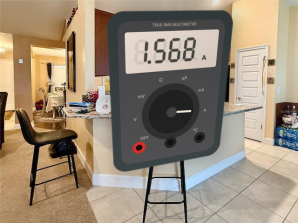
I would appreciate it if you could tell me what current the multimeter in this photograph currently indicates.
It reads 1.568 A
